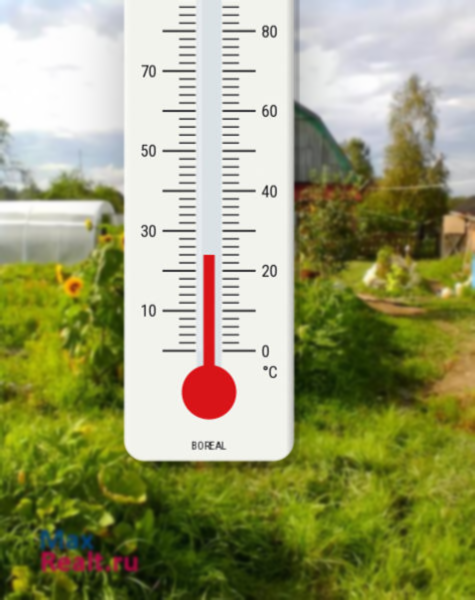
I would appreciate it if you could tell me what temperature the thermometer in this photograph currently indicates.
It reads 24 °C
